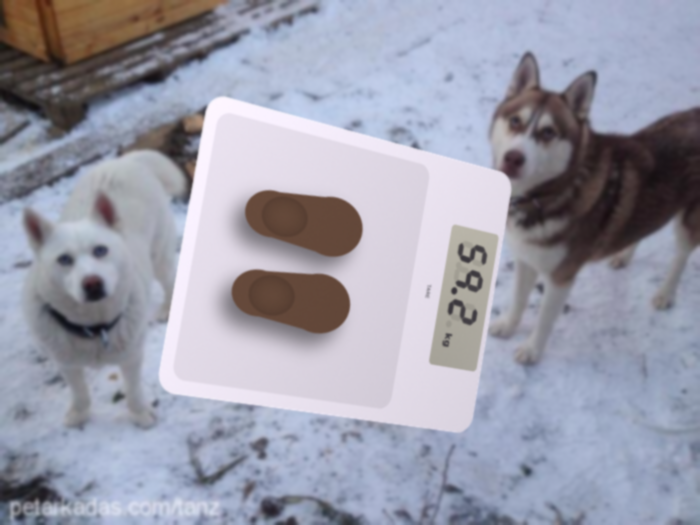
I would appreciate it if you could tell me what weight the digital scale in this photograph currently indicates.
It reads 59.2 kg
